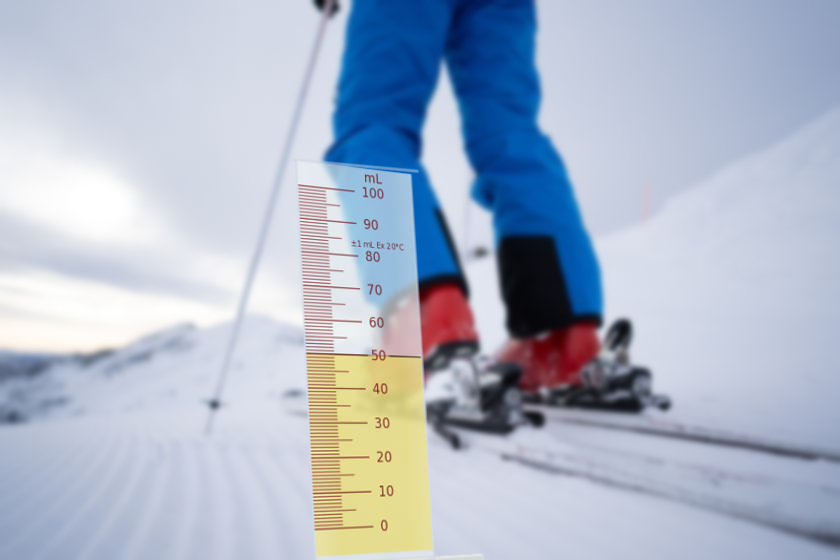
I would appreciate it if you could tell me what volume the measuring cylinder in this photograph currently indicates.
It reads 50 mL
